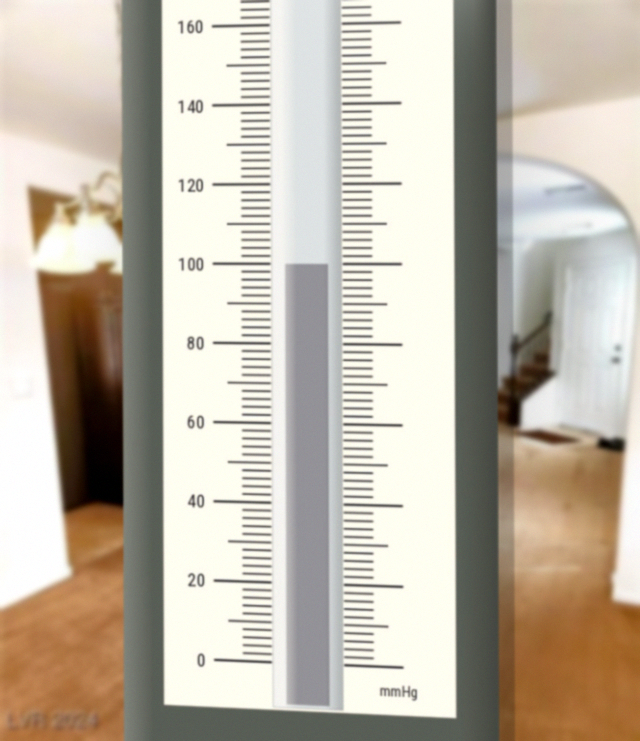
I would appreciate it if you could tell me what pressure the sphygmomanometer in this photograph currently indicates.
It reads 100 mmHg
